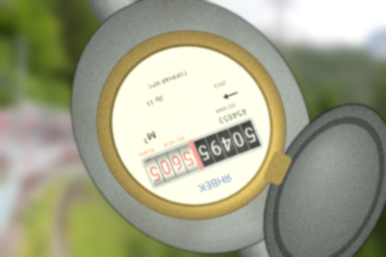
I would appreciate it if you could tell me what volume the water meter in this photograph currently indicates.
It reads 50495.5605 m³
